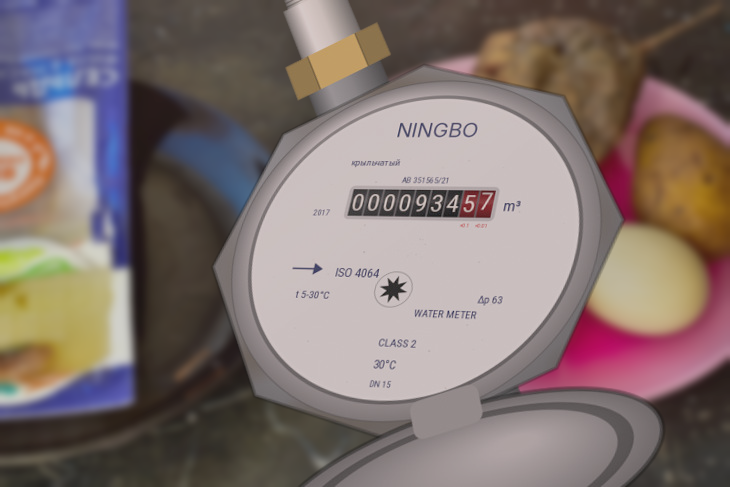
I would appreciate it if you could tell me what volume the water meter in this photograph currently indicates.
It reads 934.57 m³
